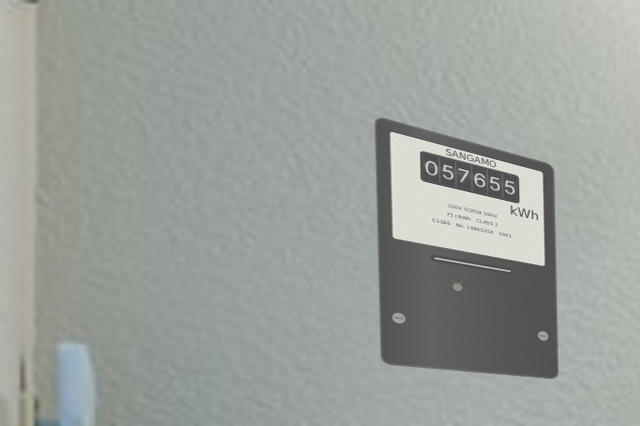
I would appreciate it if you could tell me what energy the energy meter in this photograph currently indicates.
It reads 57655 kWh
